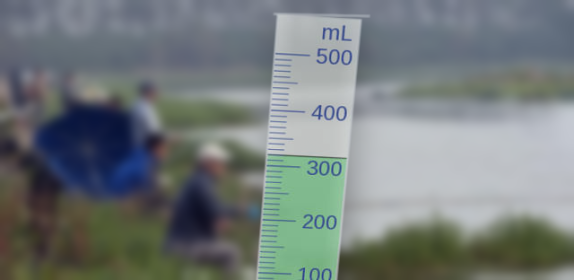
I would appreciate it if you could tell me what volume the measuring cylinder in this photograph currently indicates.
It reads 320 mL
